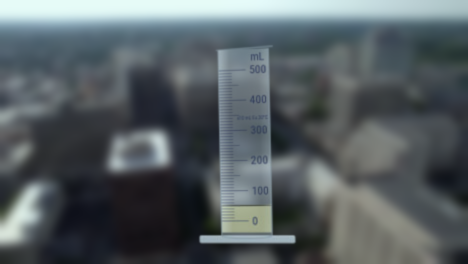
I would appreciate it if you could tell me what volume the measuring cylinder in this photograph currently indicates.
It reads 50 mL
